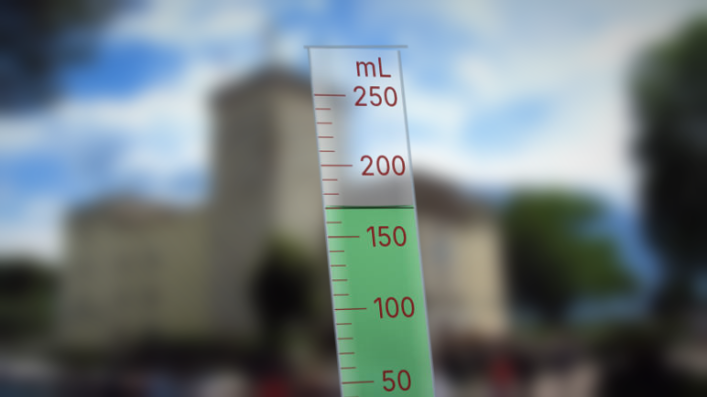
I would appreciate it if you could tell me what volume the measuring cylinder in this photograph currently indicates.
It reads 170 mL
